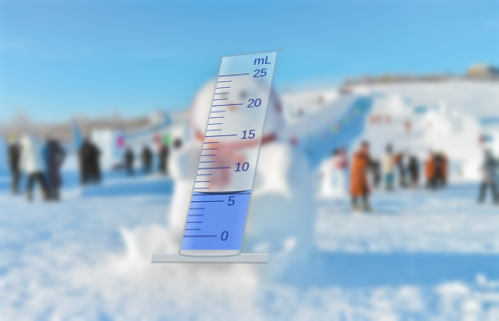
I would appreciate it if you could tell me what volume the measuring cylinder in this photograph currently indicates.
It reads 6 mL
